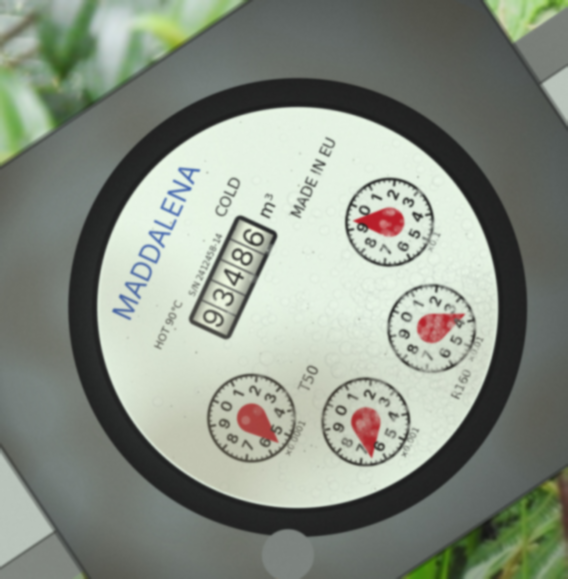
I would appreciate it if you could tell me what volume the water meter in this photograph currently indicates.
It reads 93485.9365 m³
